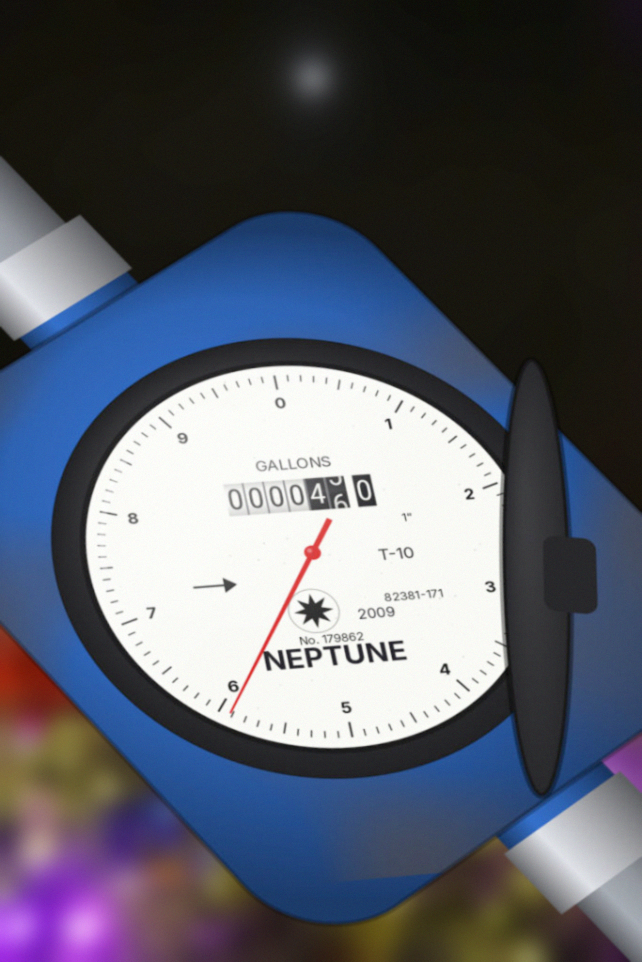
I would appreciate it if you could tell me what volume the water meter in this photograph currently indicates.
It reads 455.9 gal
